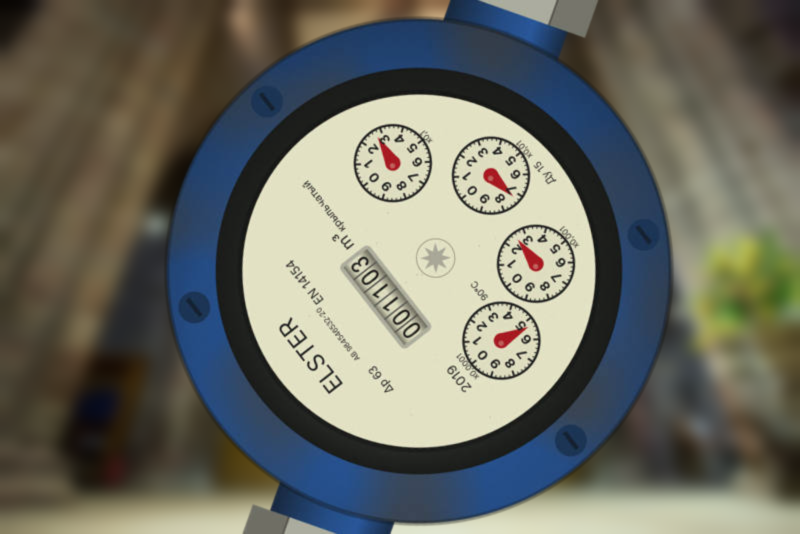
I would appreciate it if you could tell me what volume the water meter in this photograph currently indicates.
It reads 1103.2725 m³
